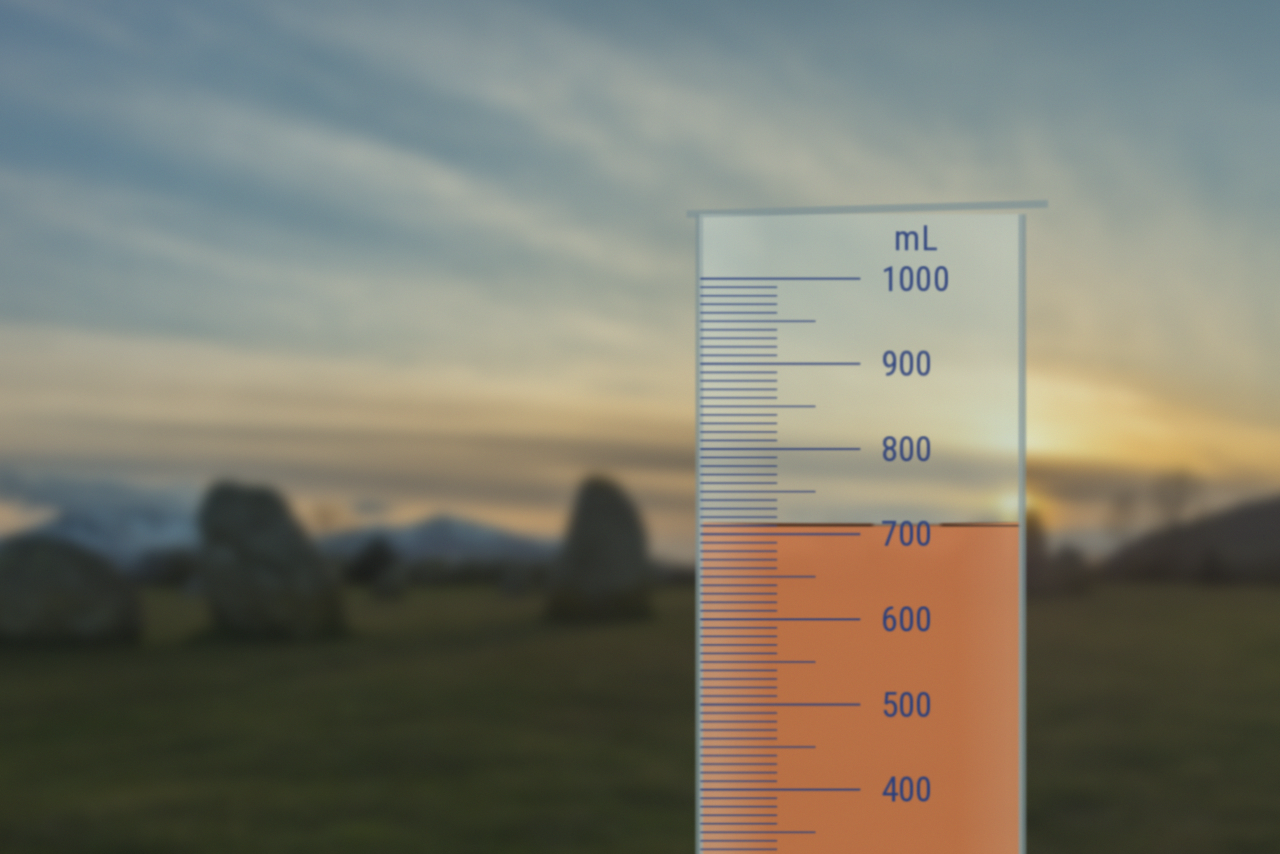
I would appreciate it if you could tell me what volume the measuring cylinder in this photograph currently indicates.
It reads 710 mL
